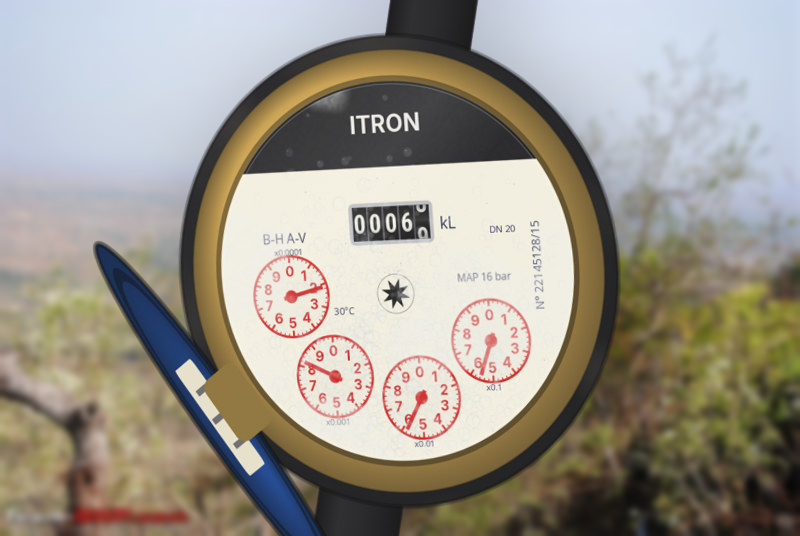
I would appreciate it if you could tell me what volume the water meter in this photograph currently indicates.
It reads 68.5582 kL
